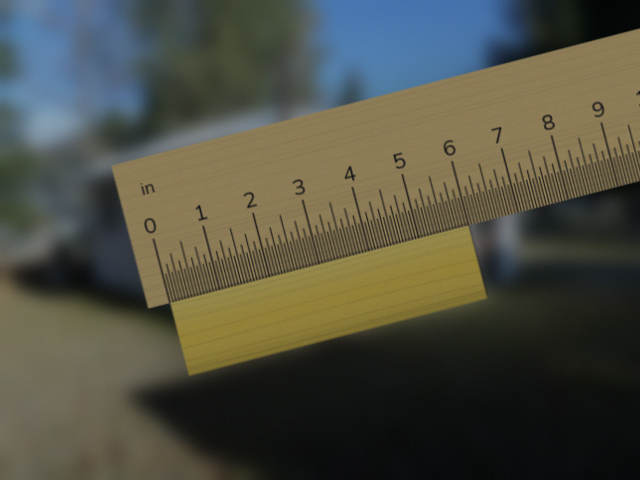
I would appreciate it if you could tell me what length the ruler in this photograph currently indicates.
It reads 6 in
